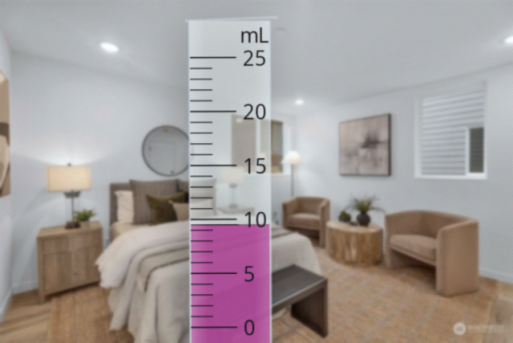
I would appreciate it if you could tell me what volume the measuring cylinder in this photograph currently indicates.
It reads 9.5 mL
